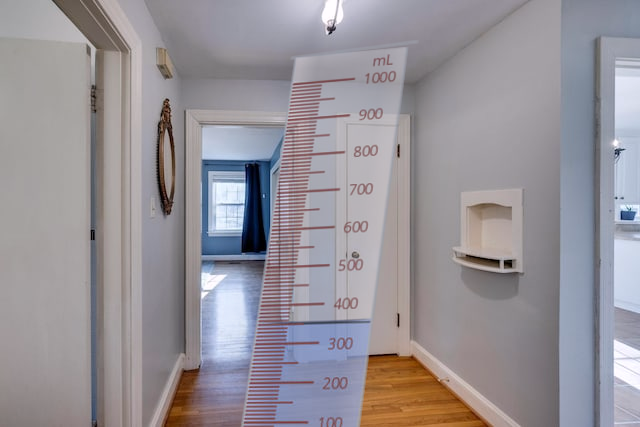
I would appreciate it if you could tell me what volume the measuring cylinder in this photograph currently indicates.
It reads 350 mL
